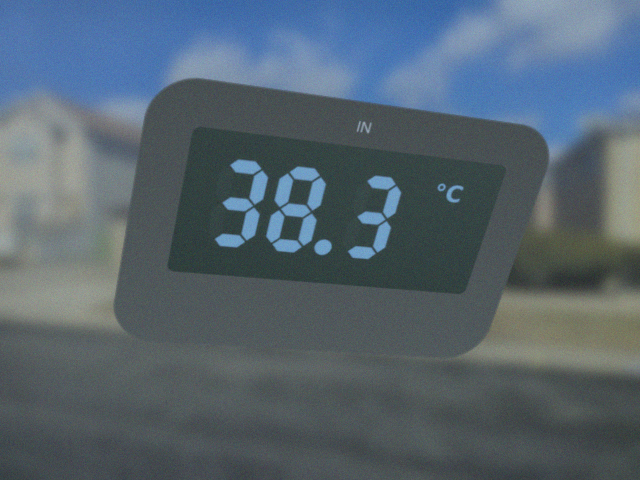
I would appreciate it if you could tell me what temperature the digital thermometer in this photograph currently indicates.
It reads 38.3 °C
